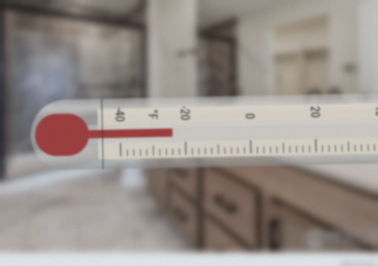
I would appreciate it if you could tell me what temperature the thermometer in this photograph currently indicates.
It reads -24 °F
